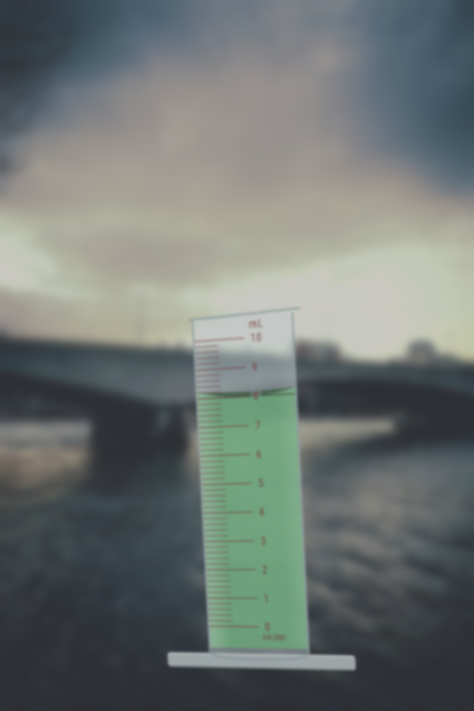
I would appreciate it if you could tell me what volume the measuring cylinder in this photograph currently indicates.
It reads 8 mL
